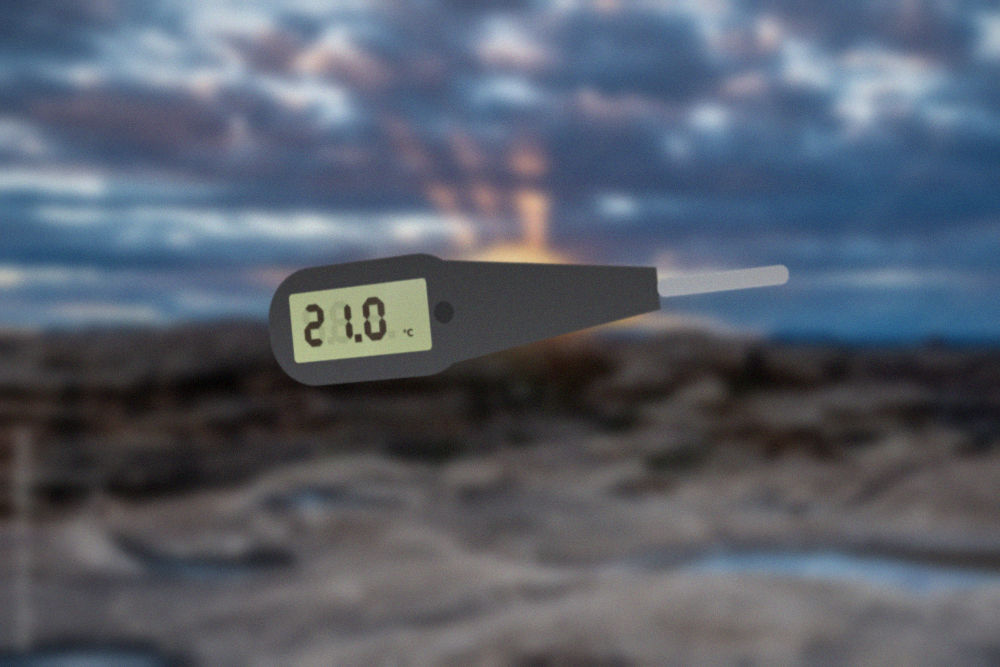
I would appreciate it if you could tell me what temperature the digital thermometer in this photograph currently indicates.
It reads 21.0 °C
